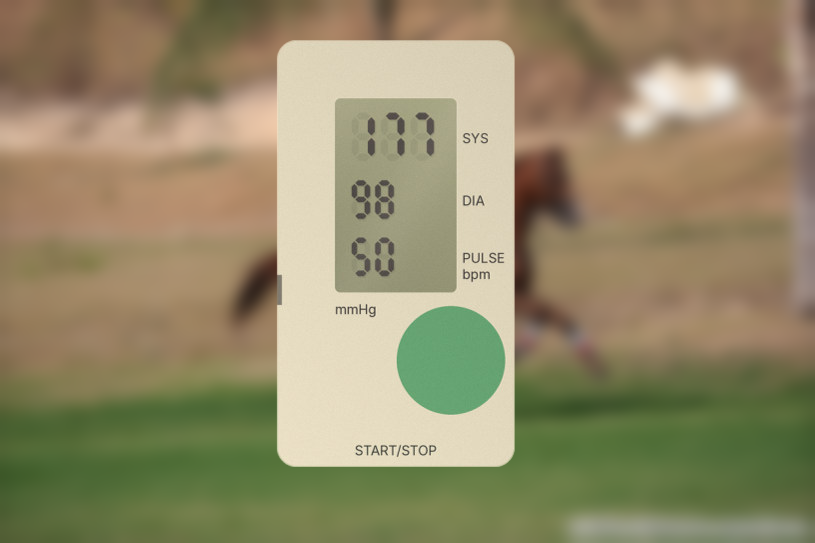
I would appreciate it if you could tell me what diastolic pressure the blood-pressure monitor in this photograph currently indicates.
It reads 98 mmHg
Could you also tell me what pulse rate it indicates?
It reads 50 bpm
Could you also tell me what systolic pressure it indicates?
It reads 177 mmHg
